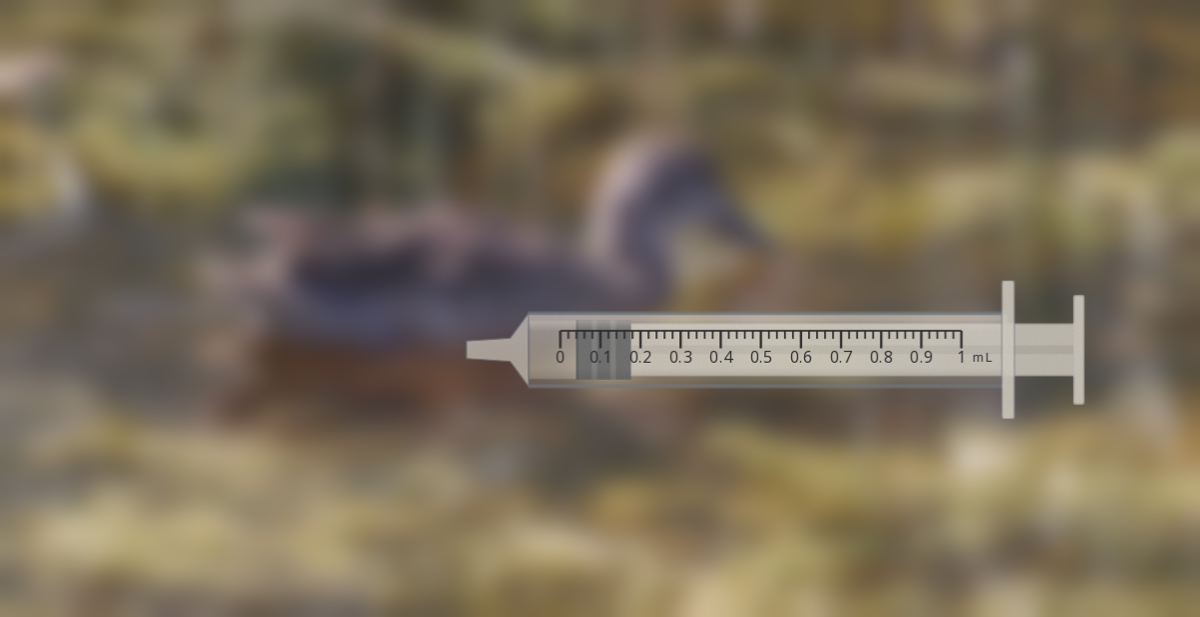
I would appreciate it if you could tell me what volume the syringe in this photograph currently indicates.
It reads 0.04 mL
